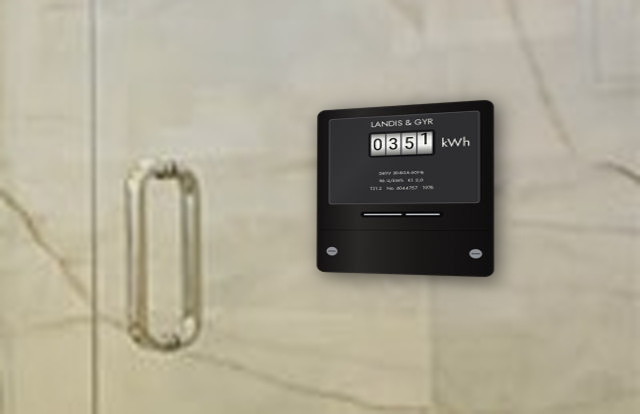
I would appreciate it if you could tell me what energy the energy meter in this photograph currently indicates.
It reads 351 kWh
